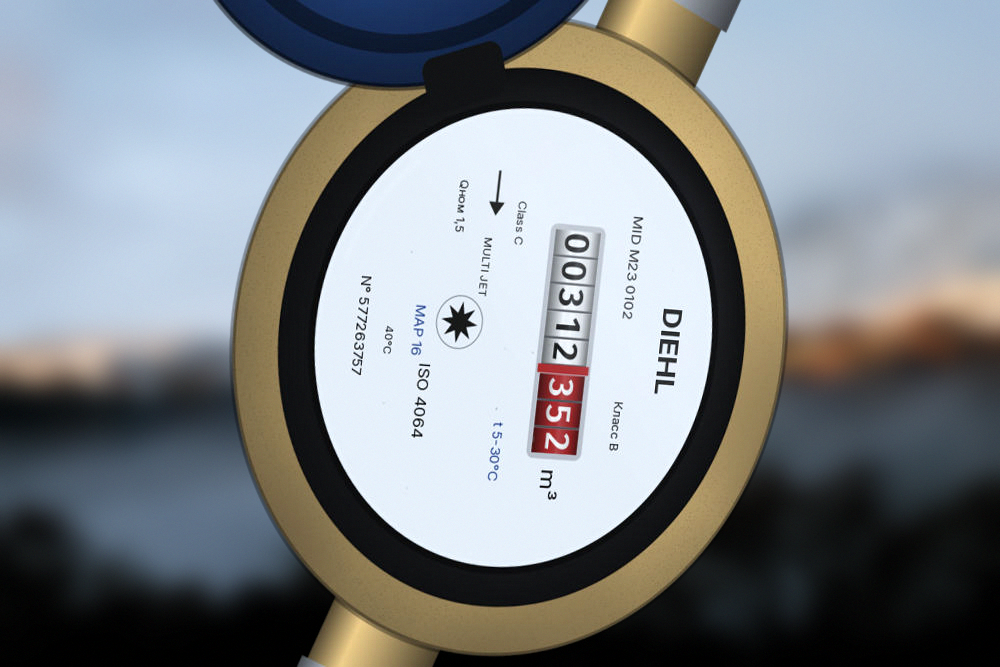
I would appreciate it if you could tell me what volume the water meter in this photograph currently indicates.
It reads 312.352 m³
